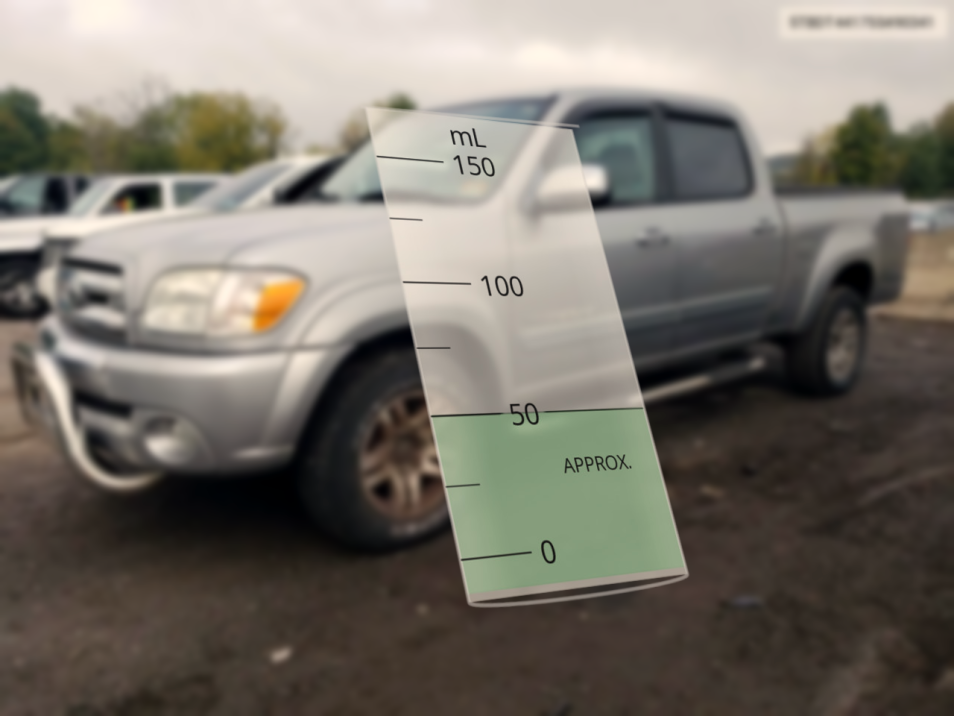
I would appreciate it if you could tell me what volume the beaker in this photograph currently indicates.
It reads 50 mL
